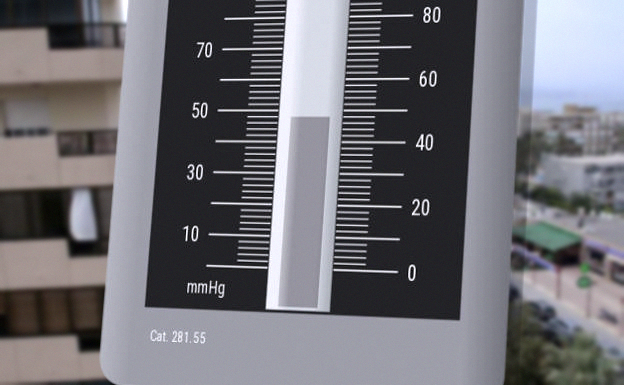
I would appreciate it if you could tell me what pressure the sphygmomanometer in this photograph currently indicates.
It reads 48 mmHg
